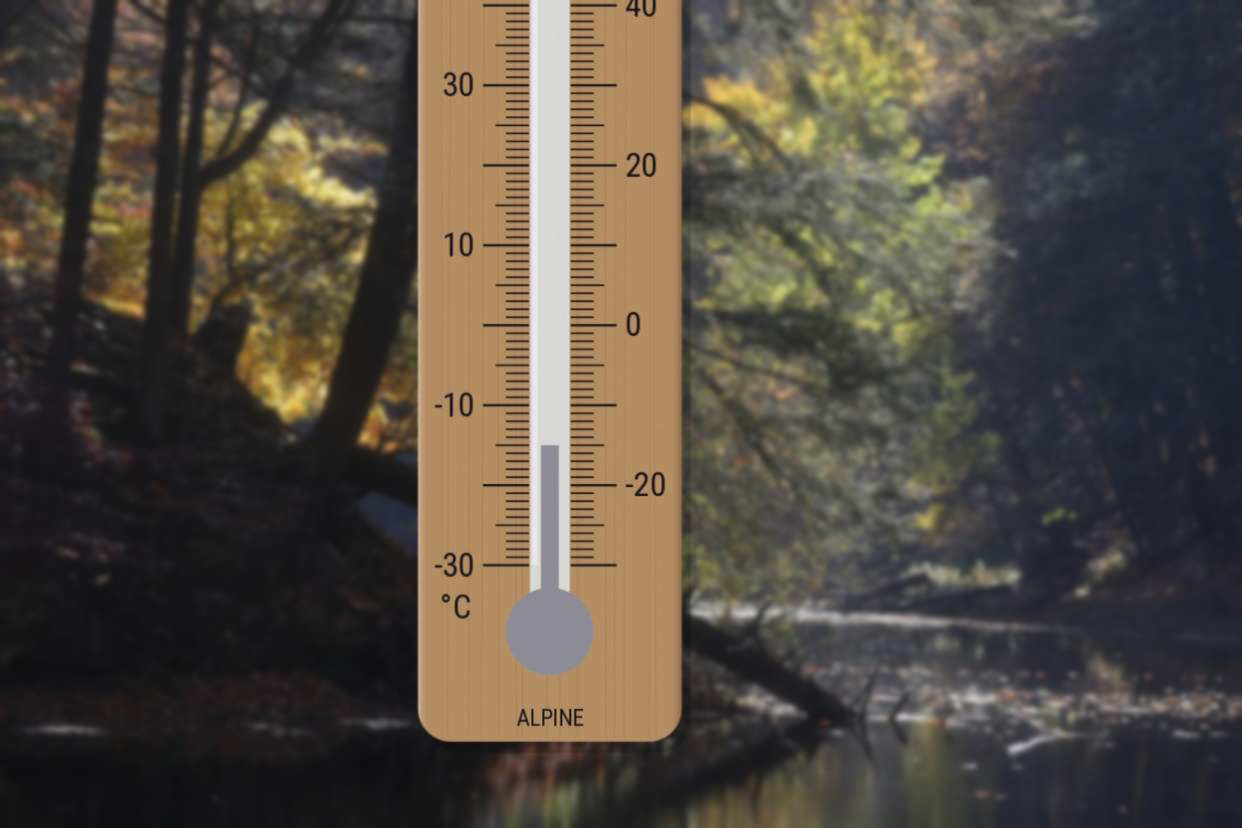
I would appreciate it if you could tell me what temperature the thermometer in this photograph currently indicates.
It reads -15 °C
